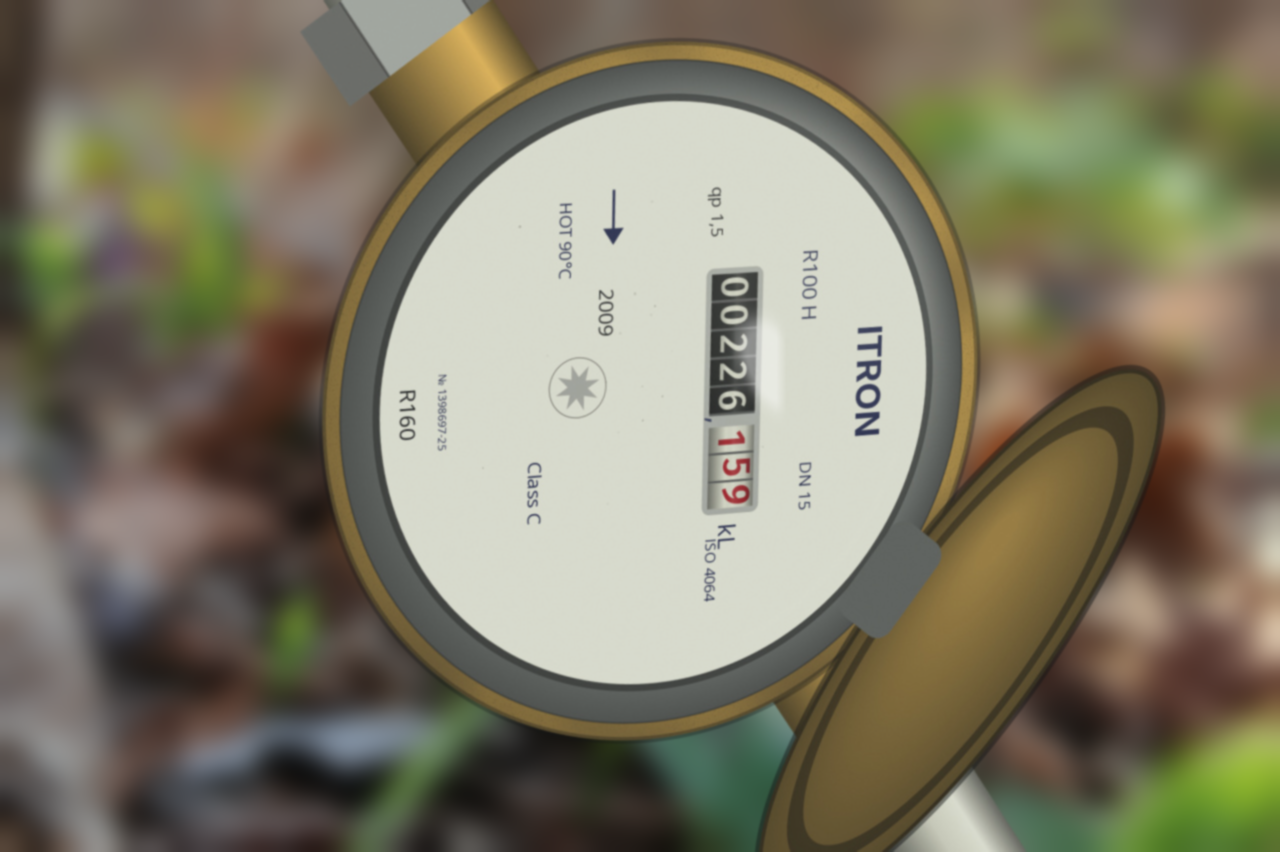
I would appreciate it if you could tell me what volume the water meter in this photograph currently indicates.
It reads 226.159 kL
